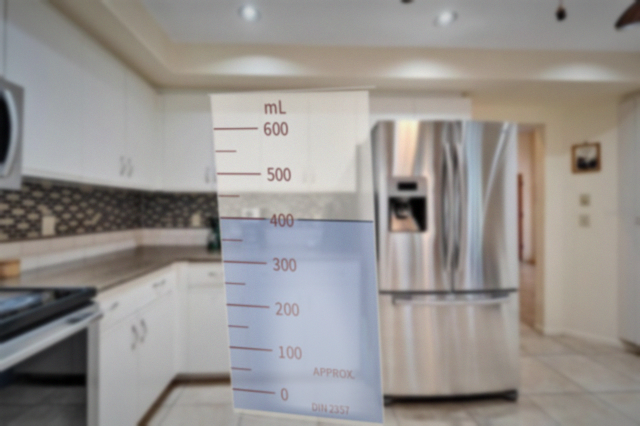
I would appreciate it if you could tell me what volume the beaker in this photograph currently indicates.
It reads 400 mL
